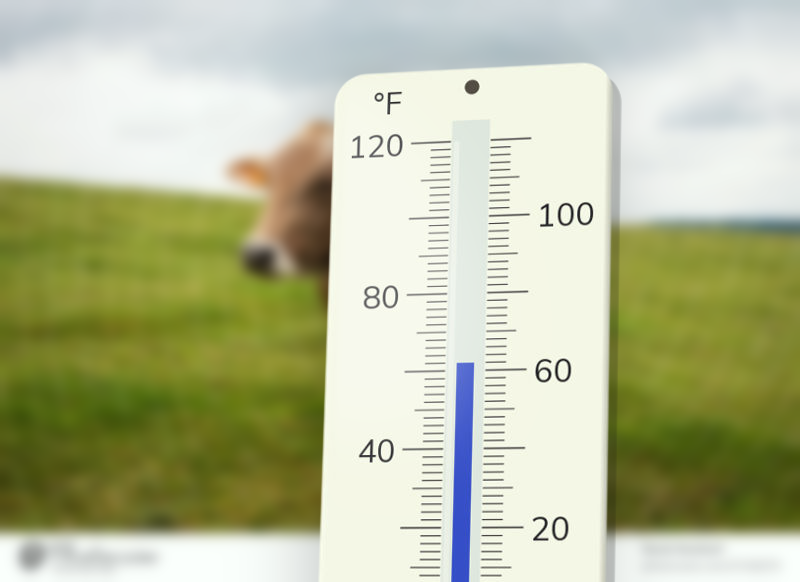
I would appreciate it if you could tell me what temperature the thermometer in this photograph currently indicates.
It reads 62 °F
